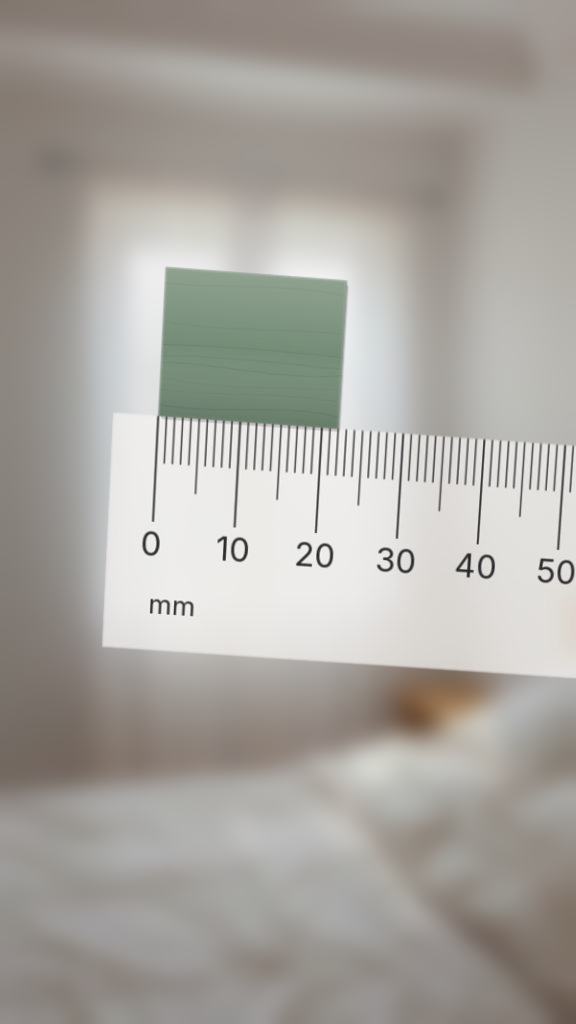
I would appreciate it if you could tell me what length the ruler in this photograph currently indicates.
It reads 22 mm
